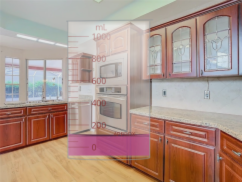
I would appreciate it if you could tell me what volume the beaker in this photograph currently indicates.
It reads 100 mL
